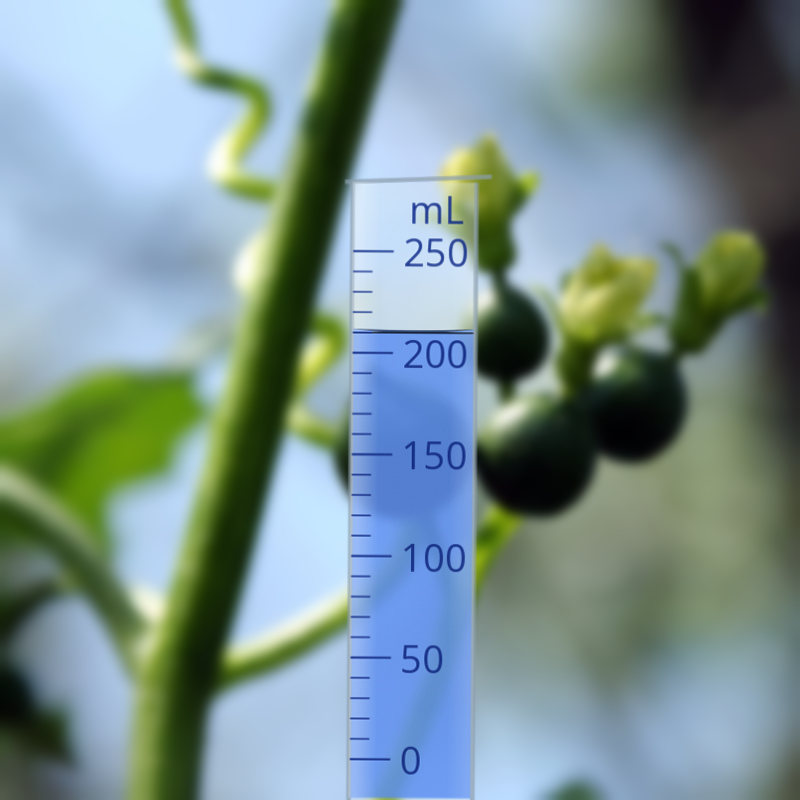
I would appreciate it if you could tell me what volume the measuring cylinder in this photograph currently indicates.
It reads 210 mL
